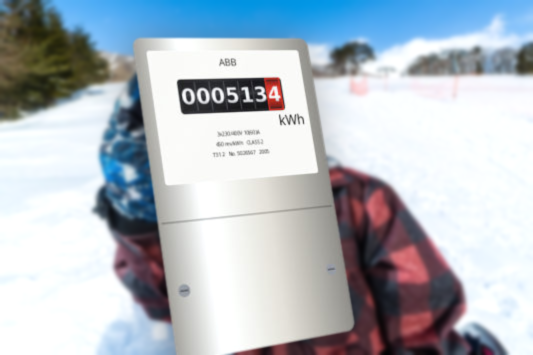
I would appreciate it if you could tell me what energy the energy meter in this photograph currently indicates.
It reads 513.4 kWh
